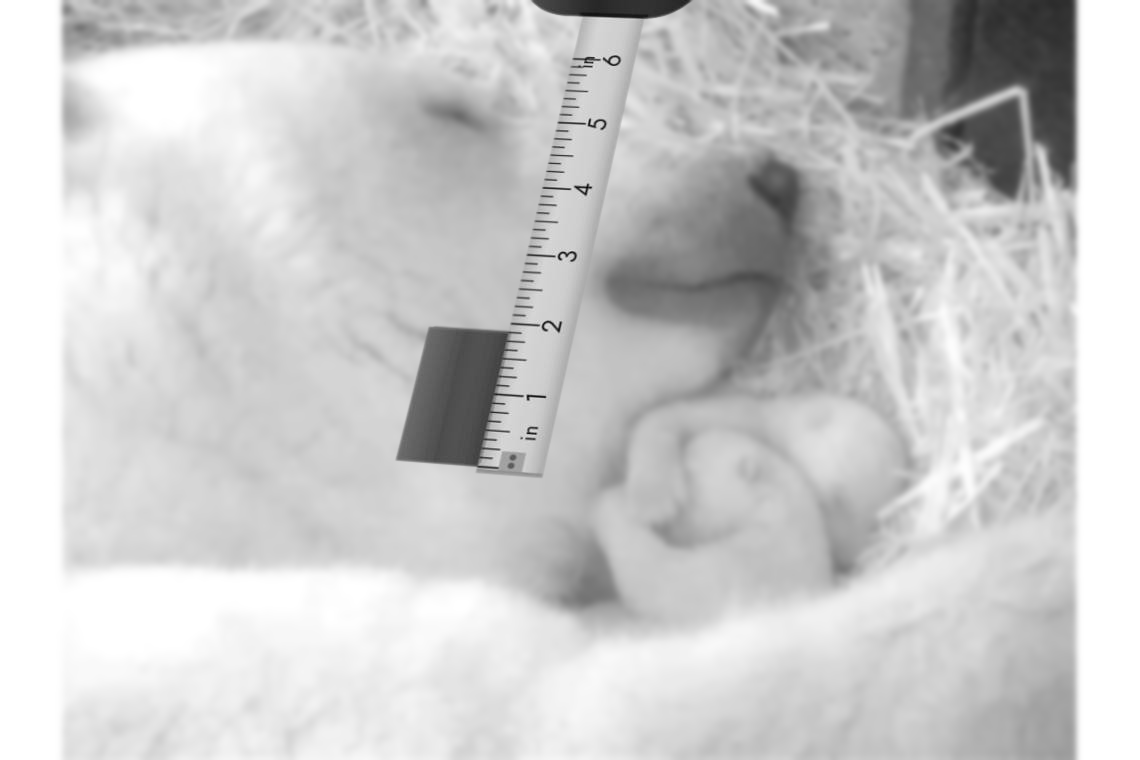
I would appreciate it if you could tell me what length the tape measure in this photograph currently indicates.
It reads 1.875 in
